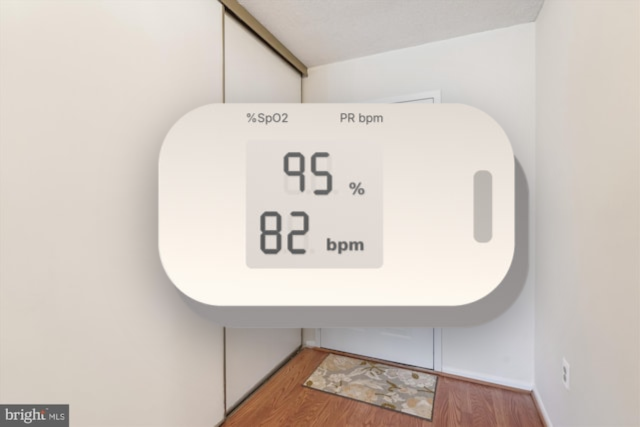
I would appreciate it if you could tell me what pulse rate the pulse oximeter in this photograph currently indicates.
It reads 82 bpm
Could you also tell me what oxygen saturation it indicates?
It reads 95 %
